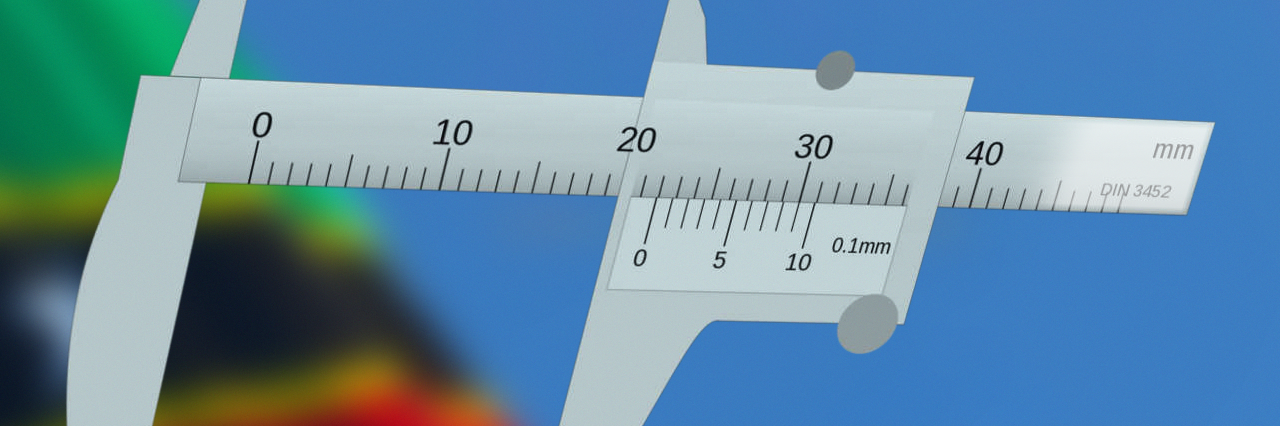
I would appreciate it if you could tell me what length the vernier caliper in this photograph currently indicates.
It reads 21.9 mm
